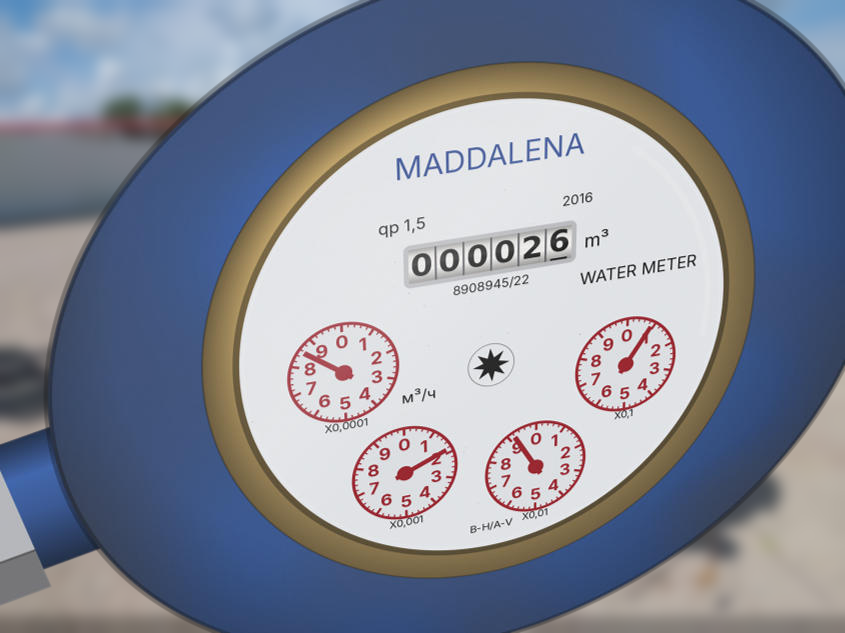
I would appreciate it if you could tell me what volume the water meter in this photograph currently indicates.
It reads 26.0918 m³
